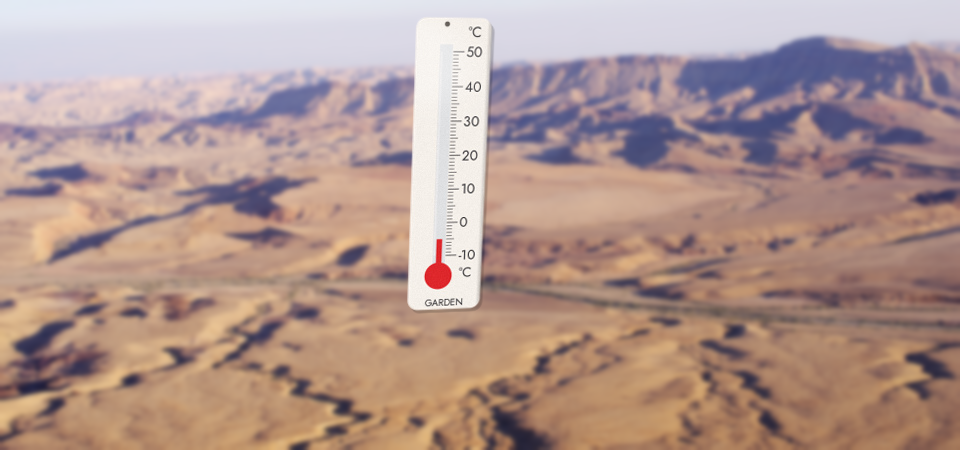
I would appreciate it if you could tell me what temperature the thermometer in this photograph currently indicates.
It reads -5 °C
